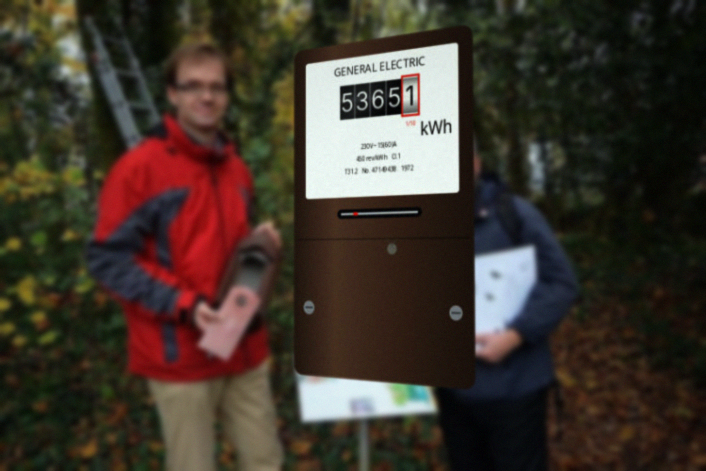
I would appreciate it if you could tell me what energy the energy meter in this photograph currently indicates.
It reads 5365.1 kWh
